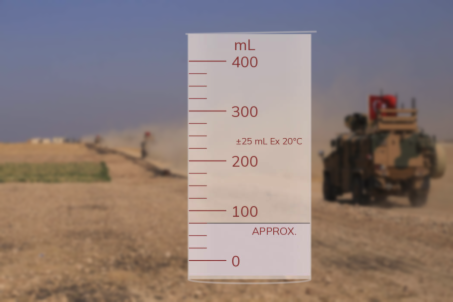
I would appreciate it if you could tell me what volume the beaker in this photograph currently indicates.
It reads 75 mL
